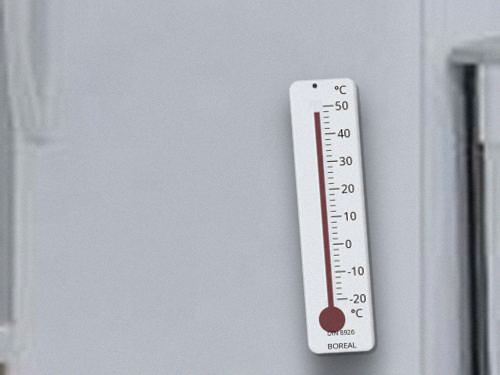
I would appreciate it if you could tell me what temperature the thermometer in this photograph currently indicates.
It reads 48 °C
